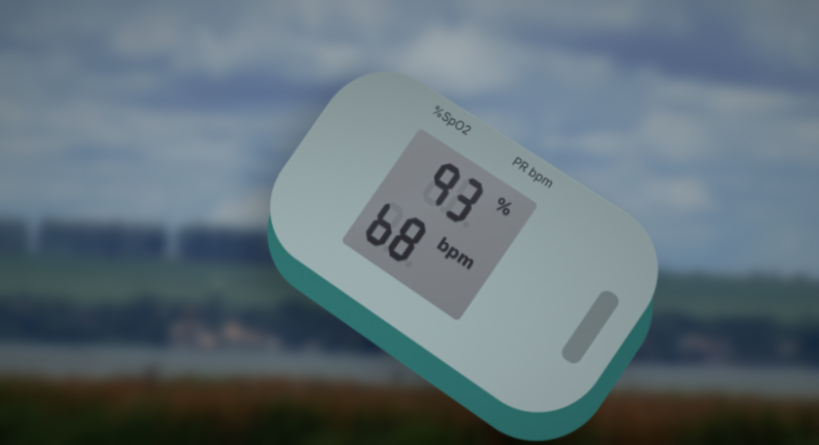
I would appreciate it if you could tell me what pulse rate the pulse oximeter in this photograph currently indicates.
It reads 68 bpm
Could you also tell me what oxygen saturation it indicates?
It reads 93 %
